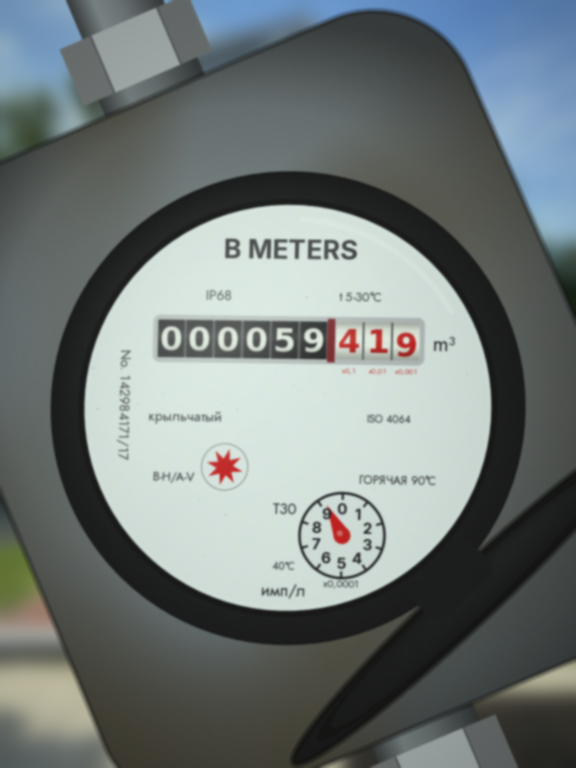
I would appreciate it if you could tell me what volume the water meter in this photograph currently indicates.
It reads 59.4189 m³
